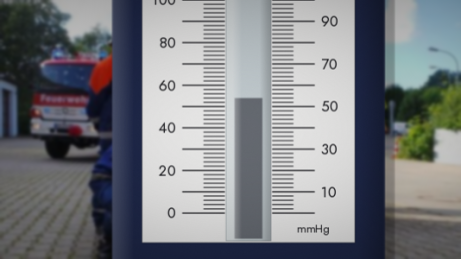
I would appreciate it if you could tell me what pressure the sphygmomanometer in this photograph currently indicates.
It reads 54 mmHg
